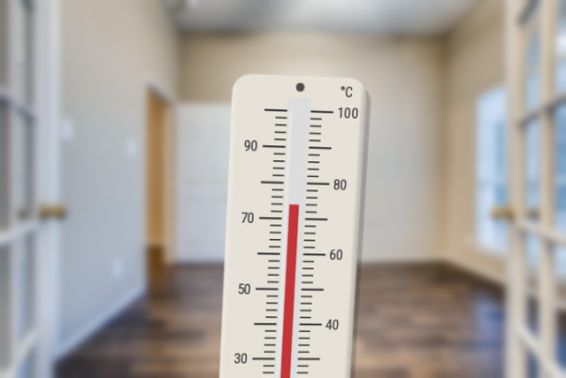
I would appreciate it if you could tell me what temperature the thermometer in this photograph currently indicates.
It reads 74 °C
